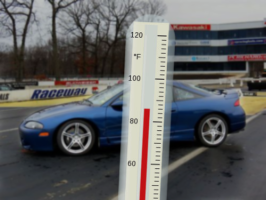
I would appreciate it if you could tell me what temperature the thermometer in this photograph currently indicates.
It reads 86 °F
